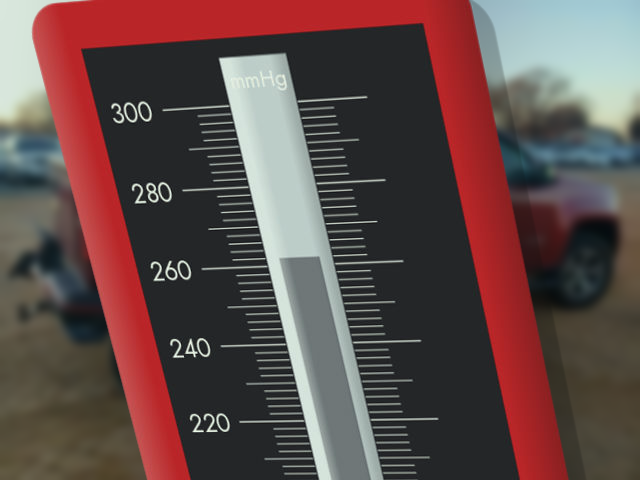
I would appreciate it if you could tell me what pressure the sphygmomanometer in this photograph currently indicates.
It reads 262 mmHg
